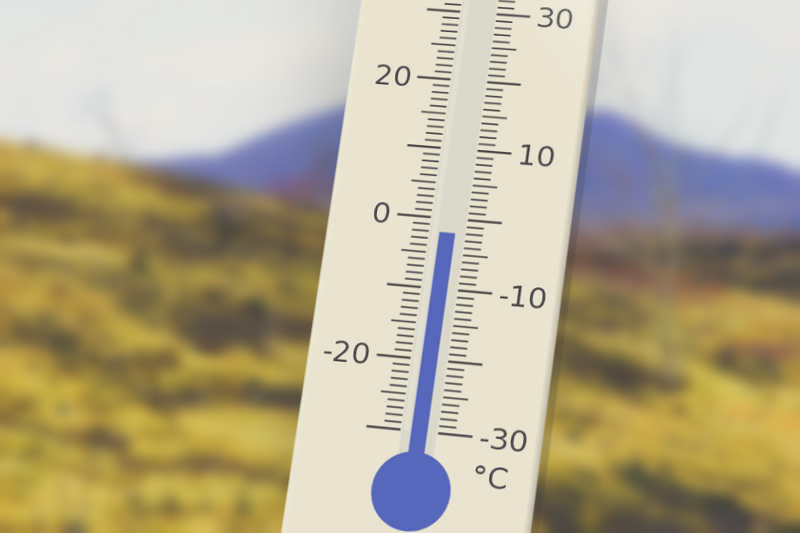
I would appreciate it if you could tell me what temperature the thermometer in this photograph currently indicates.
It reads -2 °C
